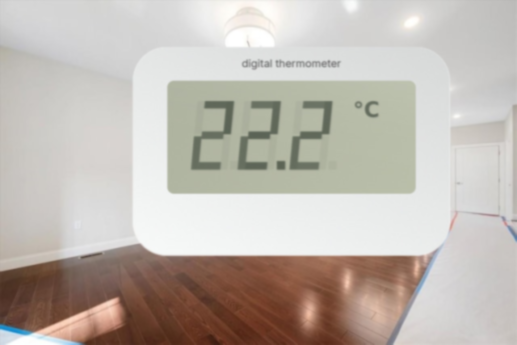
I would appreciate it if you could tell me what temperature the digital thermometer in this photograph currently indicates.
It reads 22.2 °C
